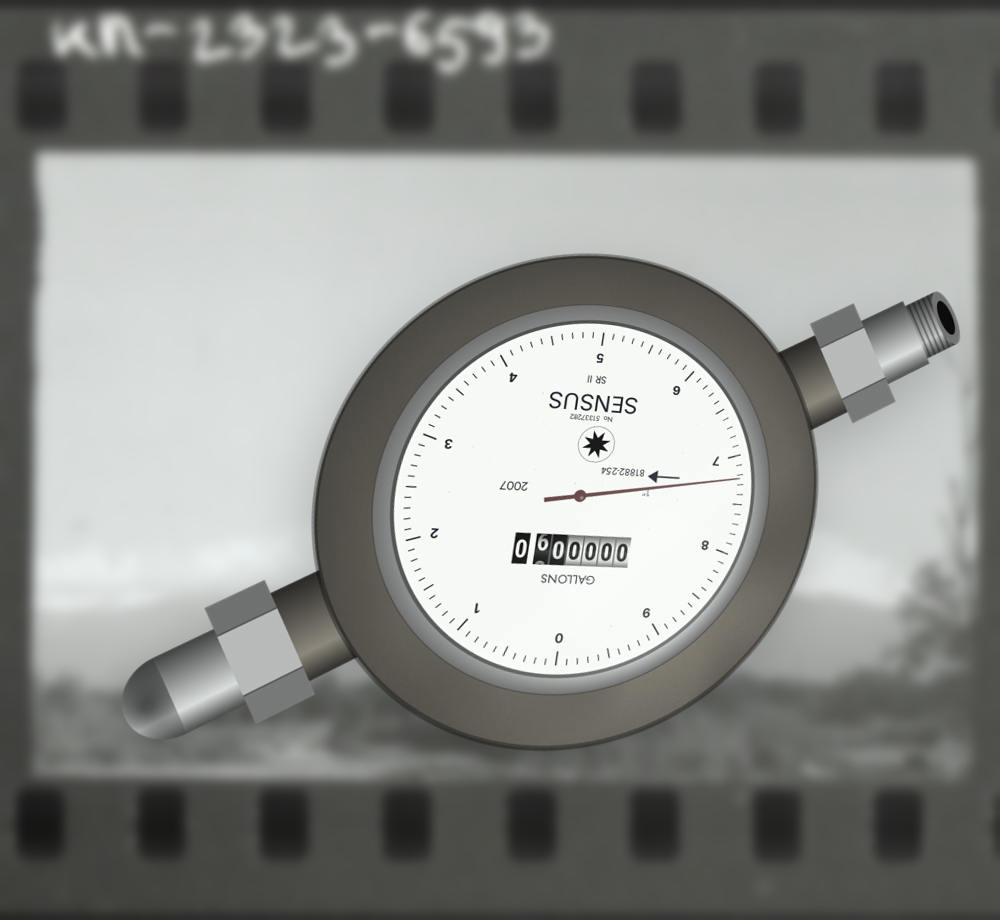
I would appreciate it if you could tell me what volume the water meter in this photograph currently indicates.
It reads 87.2 gal
